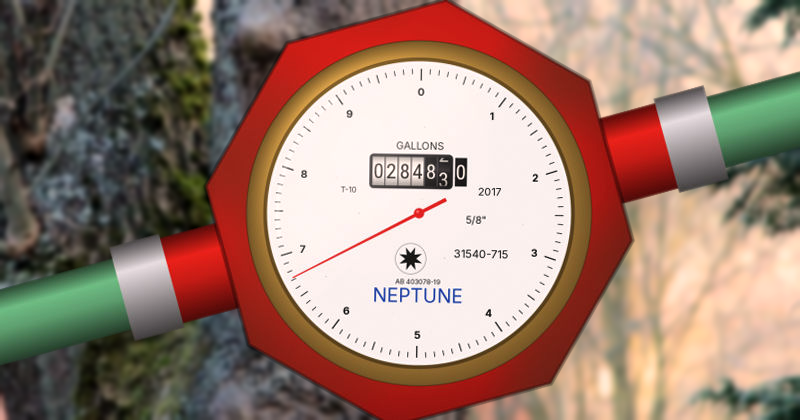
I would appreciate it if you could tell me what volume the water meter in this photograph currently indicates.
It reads 284826.7 gal
